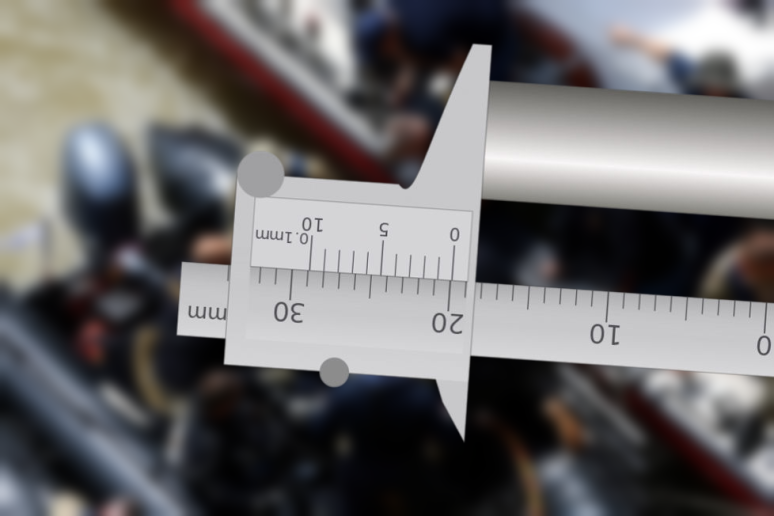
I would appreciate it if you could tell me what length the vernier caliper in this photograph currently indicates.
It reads 19.9 mm
